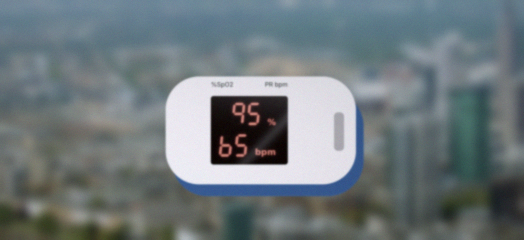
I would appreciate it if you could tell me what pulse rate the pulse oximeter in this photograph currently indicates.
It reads 65 bpm
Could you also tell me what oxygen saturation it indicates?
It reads 95 %
